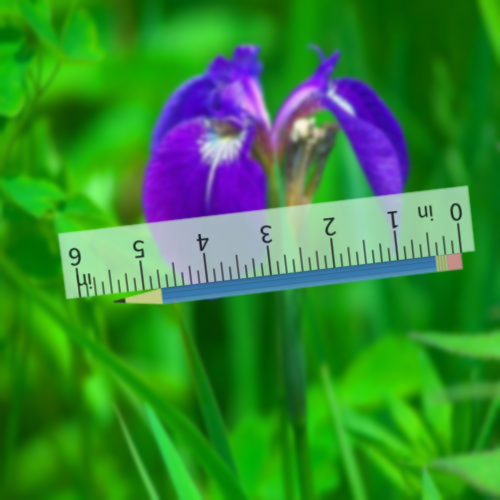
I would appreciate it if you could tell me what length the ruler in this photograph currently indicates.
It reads 5.5 in
